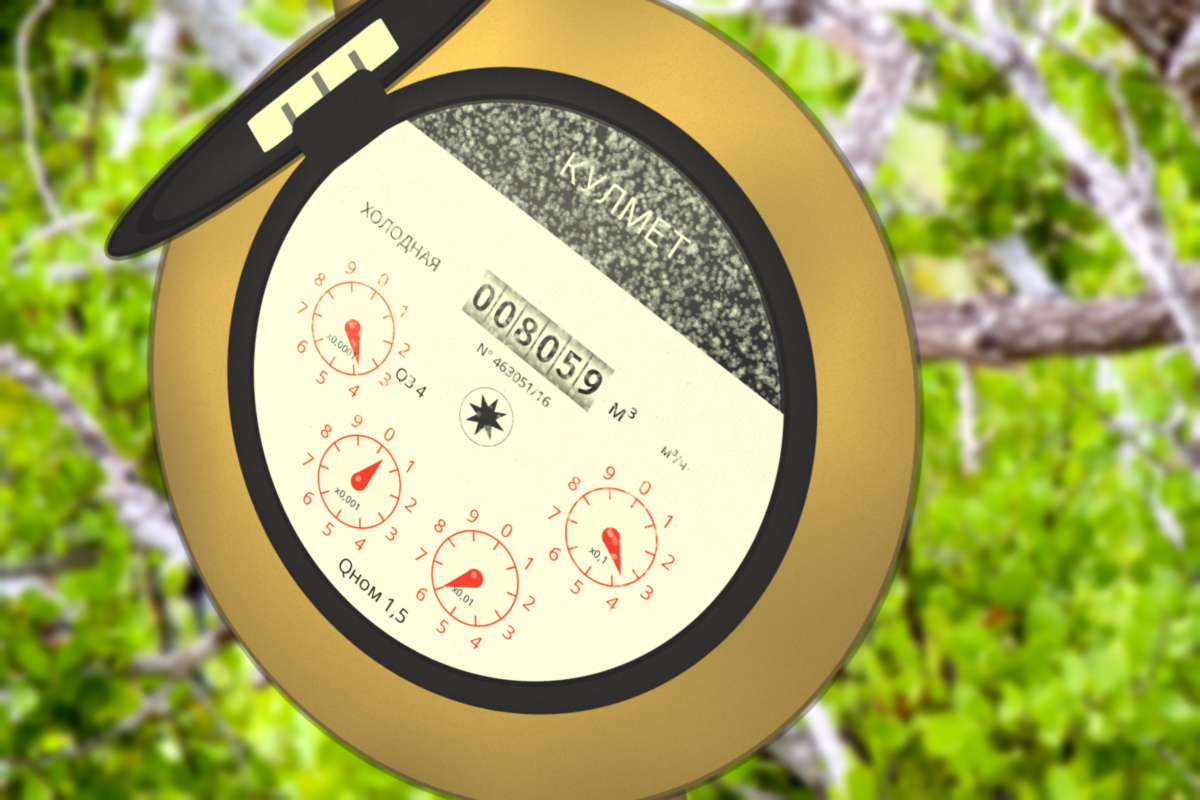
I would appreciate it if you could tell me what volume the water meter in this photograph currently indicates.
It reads 8059.3603 m³
